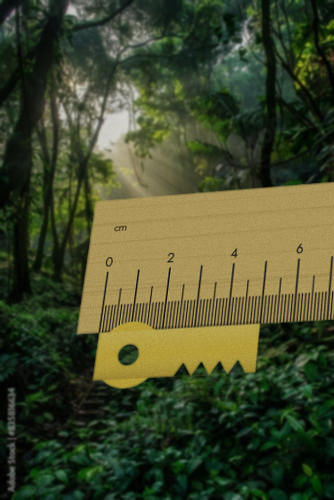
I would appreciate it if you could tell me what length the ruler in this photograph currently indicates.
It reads 5 cm
